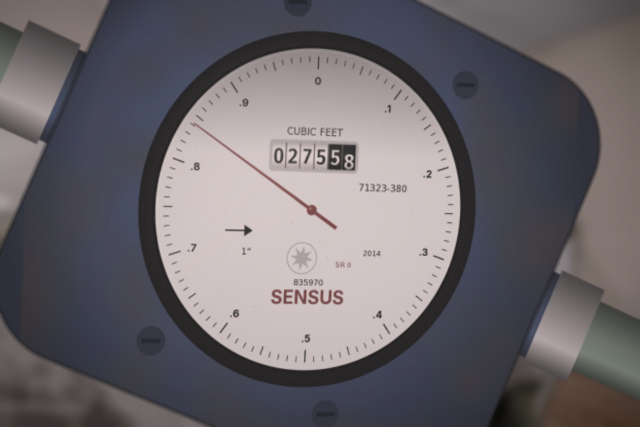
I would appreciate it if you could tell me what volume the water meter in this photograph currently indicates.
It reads 27557.84 ft³
